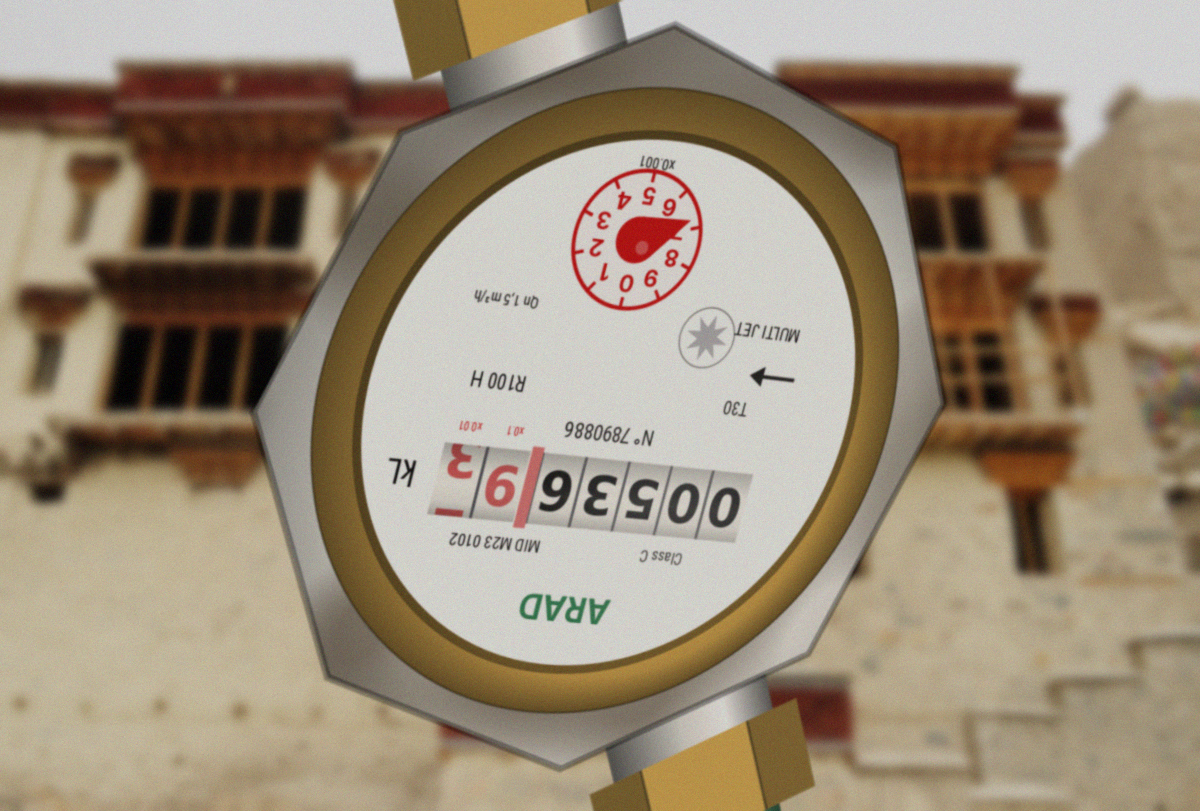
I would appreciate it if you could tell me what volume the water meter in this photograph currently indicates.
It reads 536.926 kL
